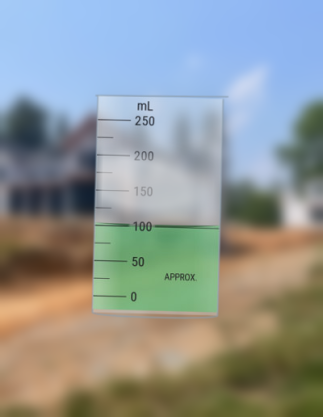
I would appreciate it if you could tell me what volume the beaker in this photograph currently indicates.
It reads 100 mL
